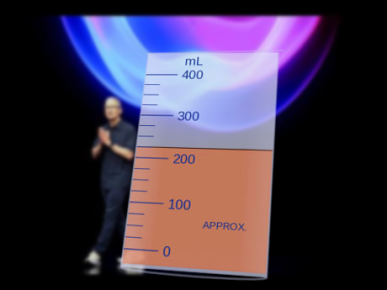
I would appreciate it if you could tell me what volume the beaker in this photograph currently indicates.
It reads 225 mL
